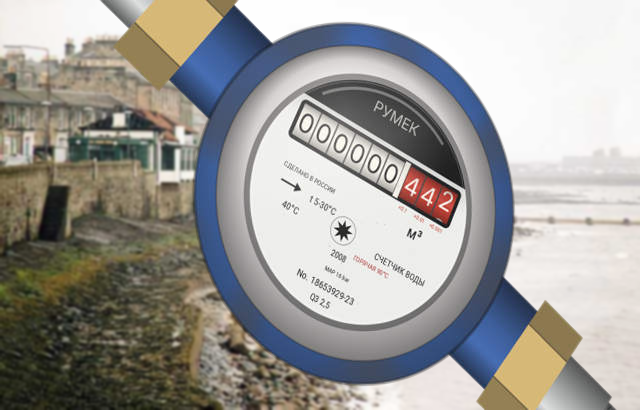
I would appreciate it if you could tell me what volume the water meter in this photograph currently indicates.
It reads 0.442 m³
